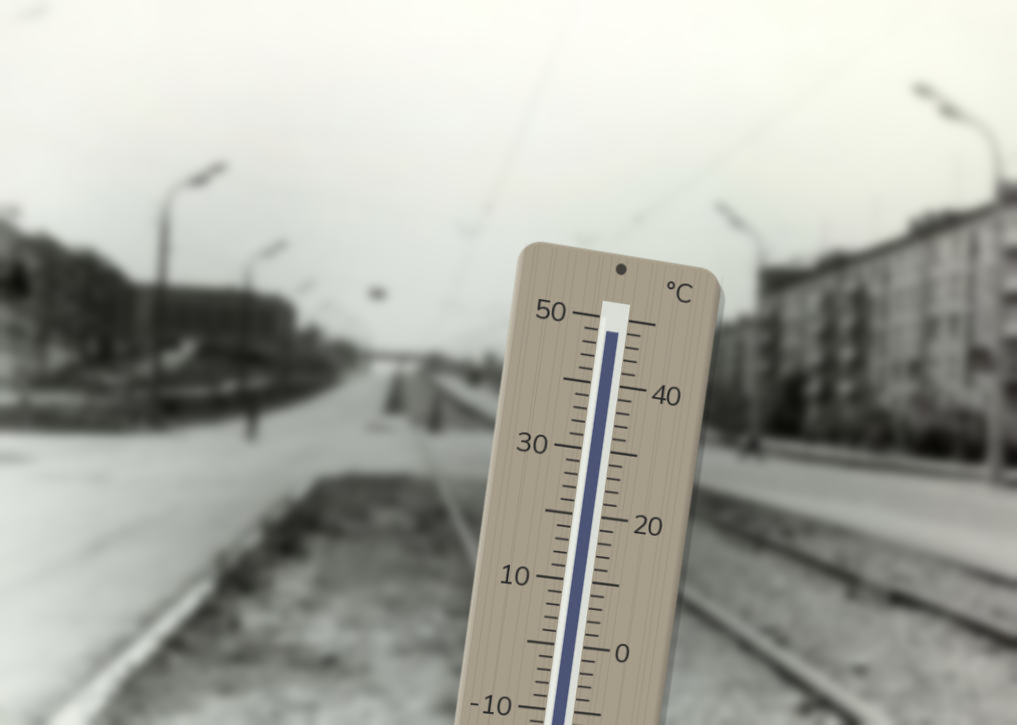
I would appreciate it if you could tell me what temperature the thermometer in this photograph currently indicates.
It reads 48 °C
